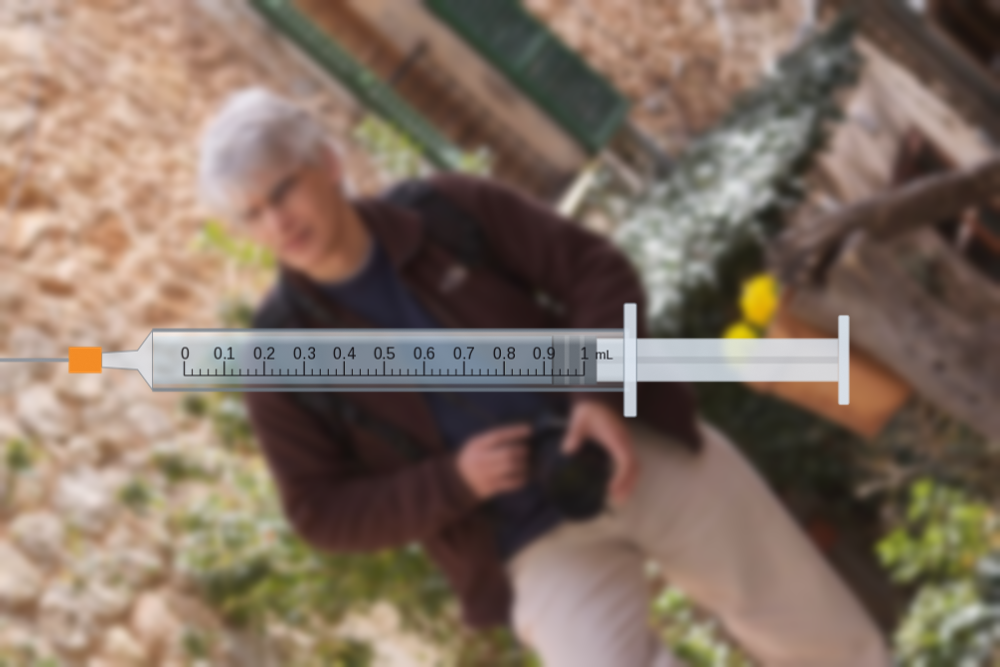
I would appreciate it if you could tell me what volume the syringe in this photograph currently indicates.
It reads 0.92 mL
